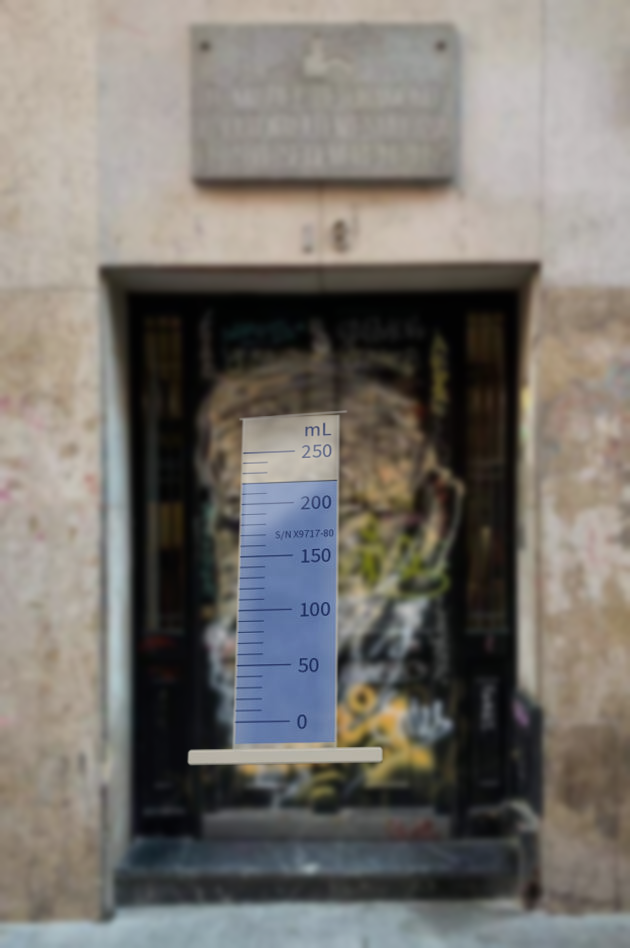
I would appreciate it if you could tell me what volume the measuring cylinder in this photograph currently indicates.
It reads 220 mL
